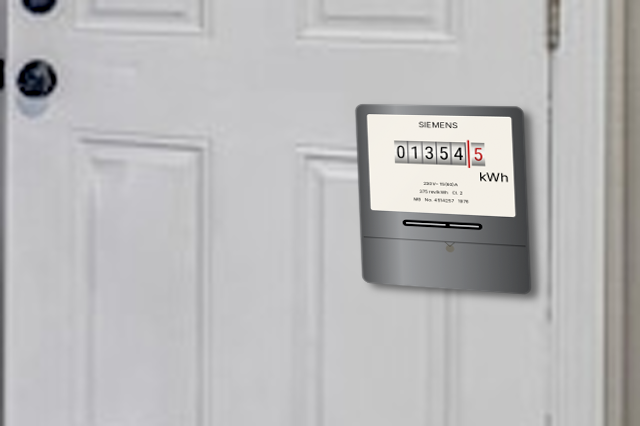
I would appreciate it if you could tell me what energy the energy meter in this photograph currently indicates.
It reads 1354.5 kWh
